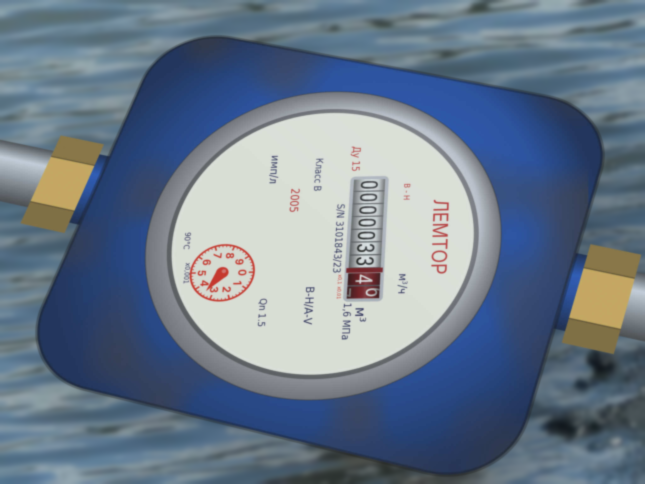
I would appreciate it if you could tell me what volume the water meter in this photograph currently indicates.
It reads 33.463 m³
